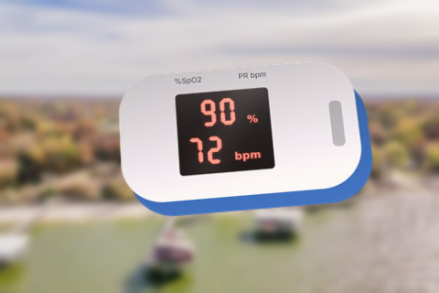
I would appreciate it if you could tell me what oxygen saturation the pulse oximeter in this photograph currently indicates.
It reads 90 %
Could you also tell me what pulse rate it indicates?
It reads 72 bpm
